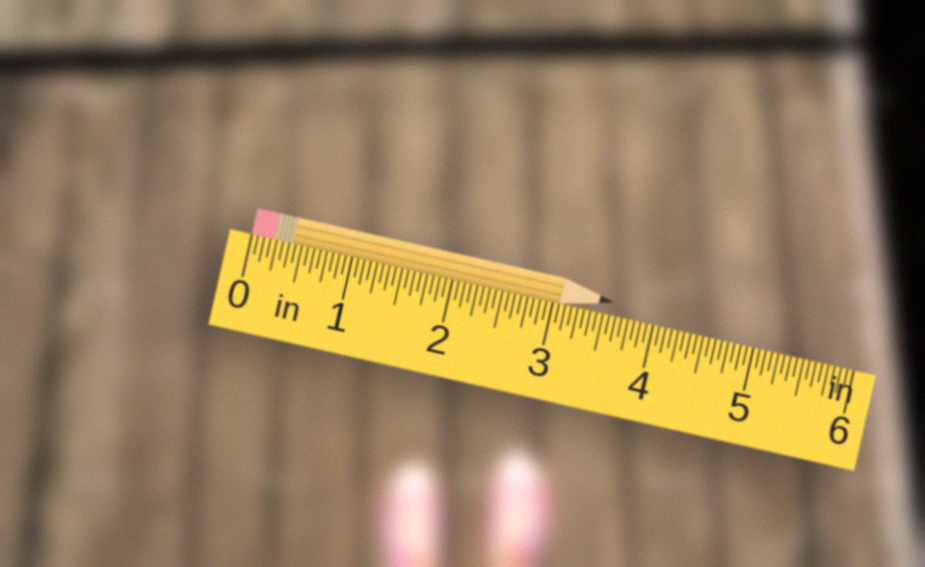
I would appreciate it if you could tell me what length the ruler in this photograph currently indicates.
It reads 3.5625 in
